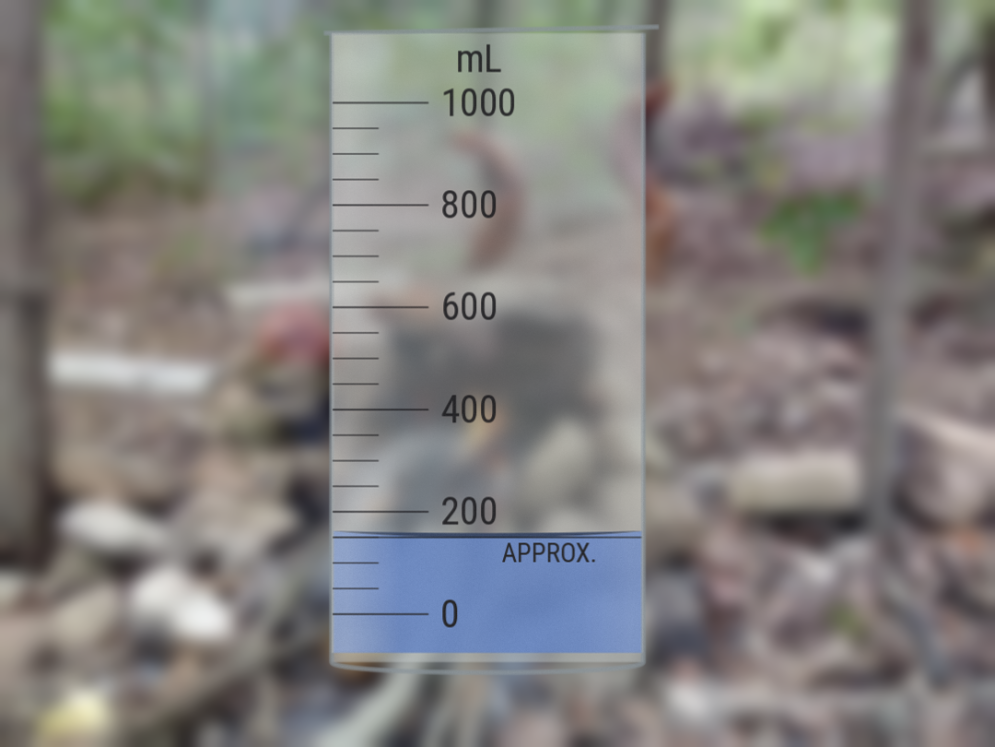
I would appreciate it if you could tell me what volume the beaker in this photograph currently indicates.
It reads 150 mL
